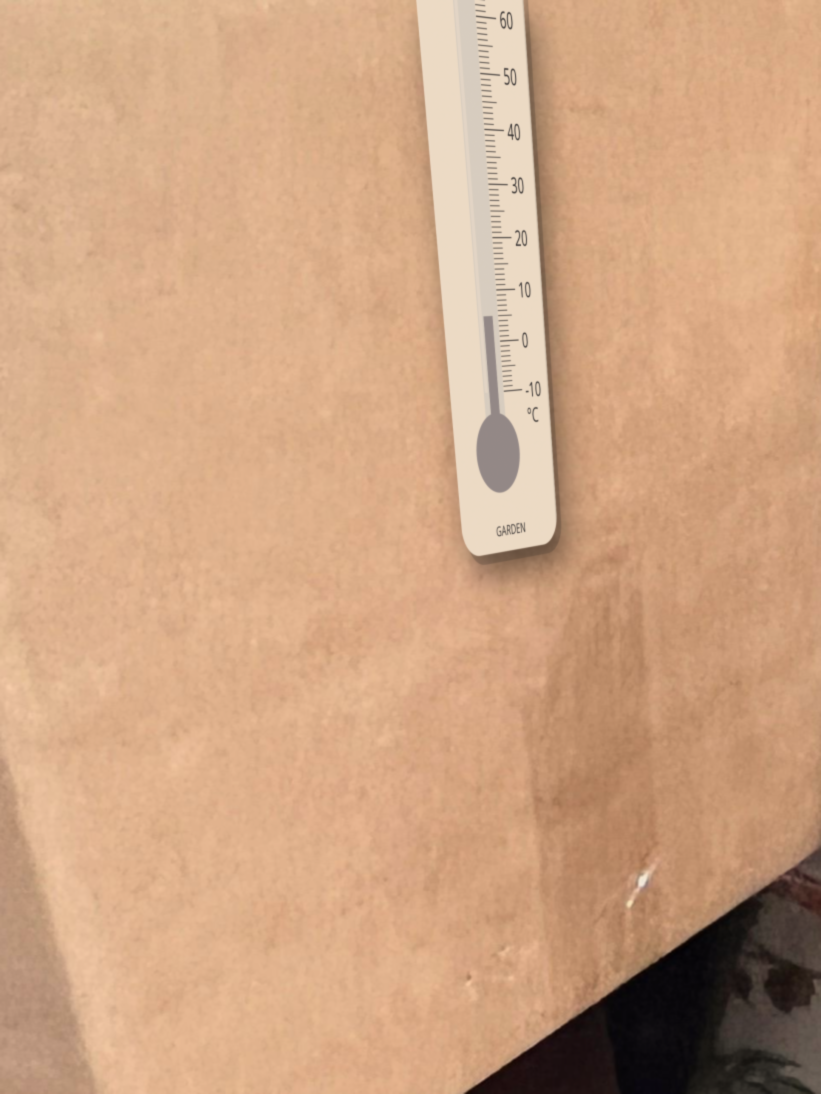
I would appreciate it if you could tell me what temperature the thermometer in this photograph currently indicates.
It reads 5 °C
